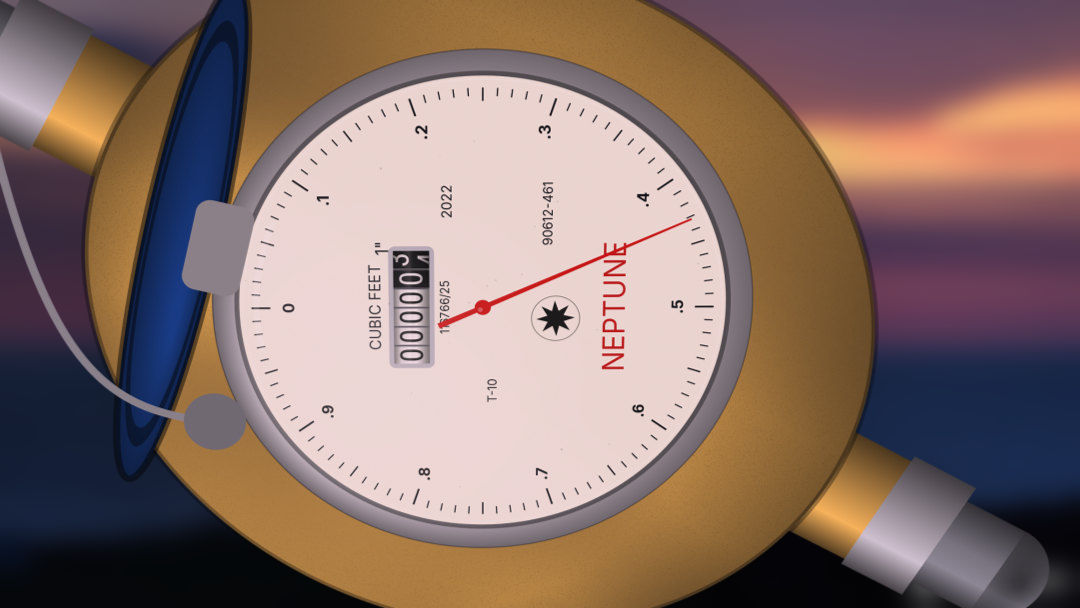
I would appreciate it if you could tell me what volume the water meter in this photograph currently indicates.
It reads 3.43 ft³
